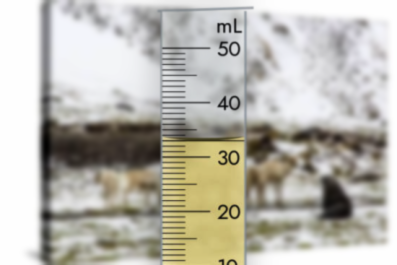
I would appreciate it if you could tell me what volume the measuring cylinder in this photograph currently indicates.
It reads 33 mL
